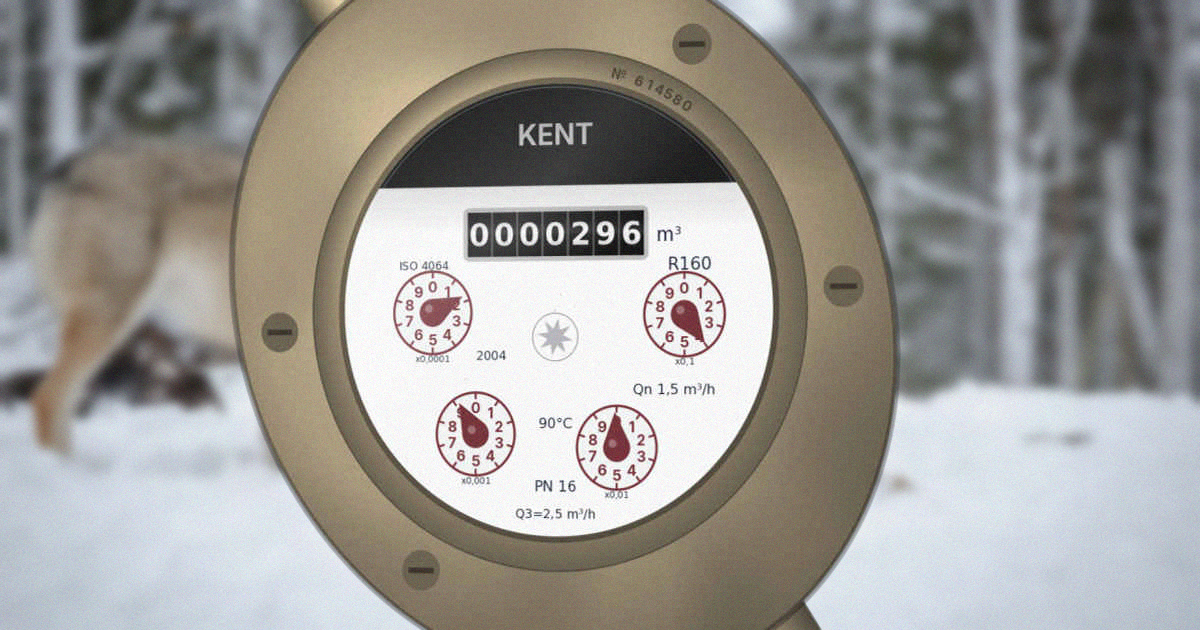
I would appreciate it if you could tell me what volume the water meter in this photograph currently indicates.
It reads 296.3991 m³
